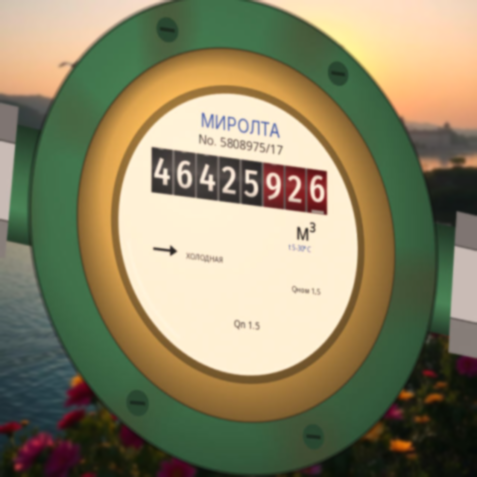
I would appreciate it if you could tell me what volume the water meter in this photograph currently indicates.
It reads 46425.926 m³
